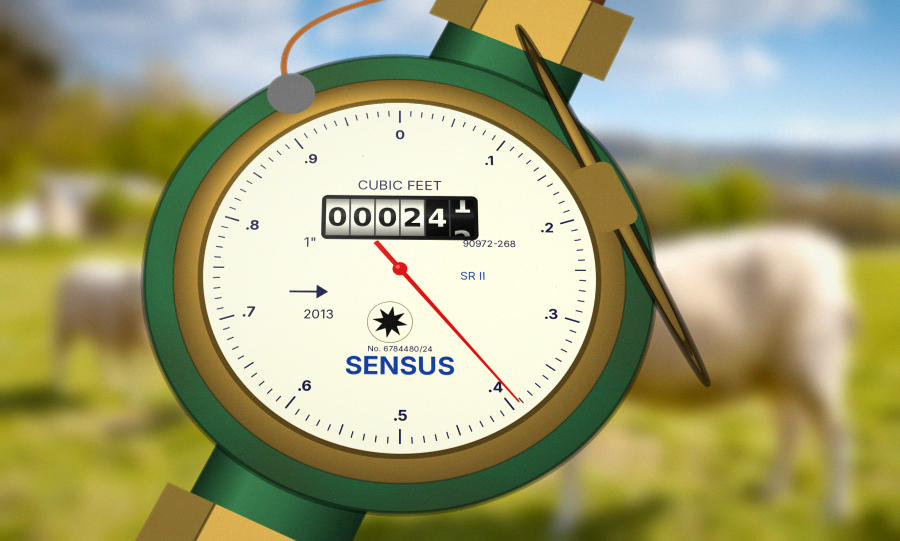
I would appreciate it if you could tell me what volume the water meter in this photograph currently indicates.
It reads 241.39 ft³
